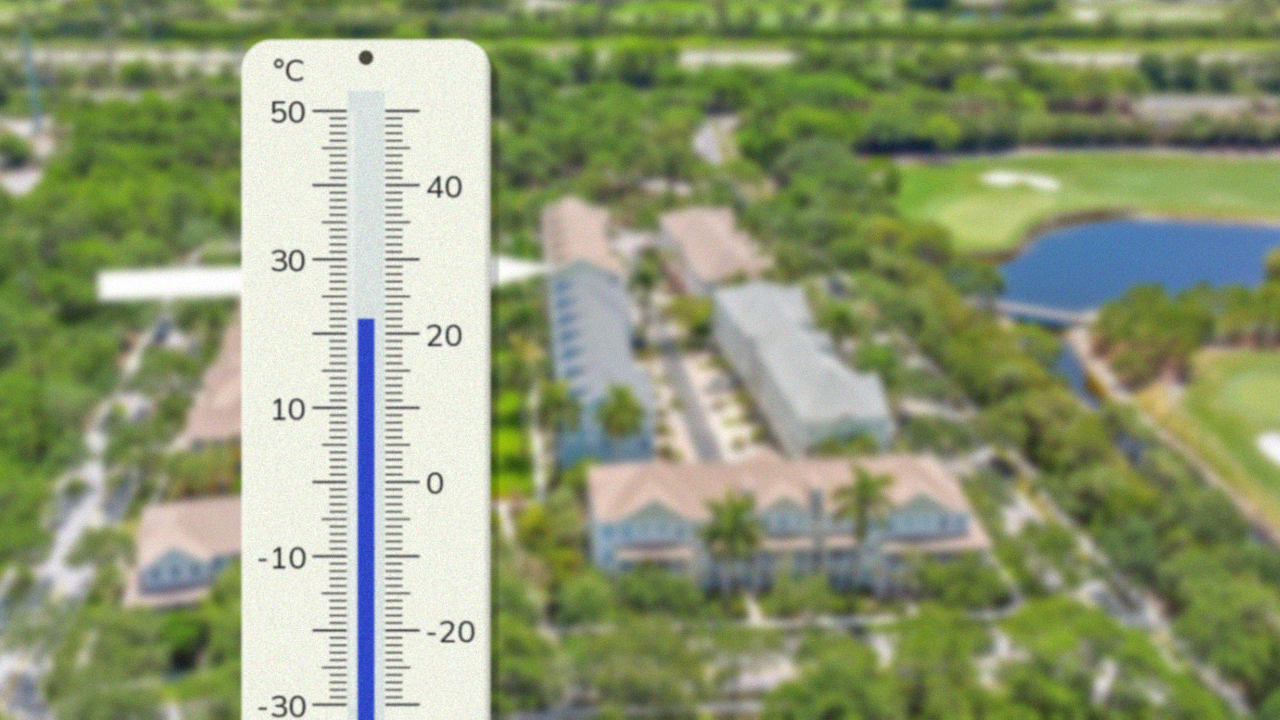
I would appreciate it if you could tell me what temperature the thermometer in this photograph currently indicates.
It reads 22 °C
